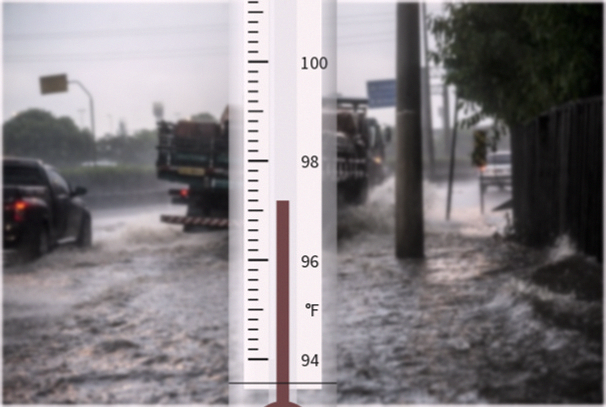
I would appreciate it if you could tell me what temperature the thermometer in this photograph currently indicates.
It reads 97.2 °F
